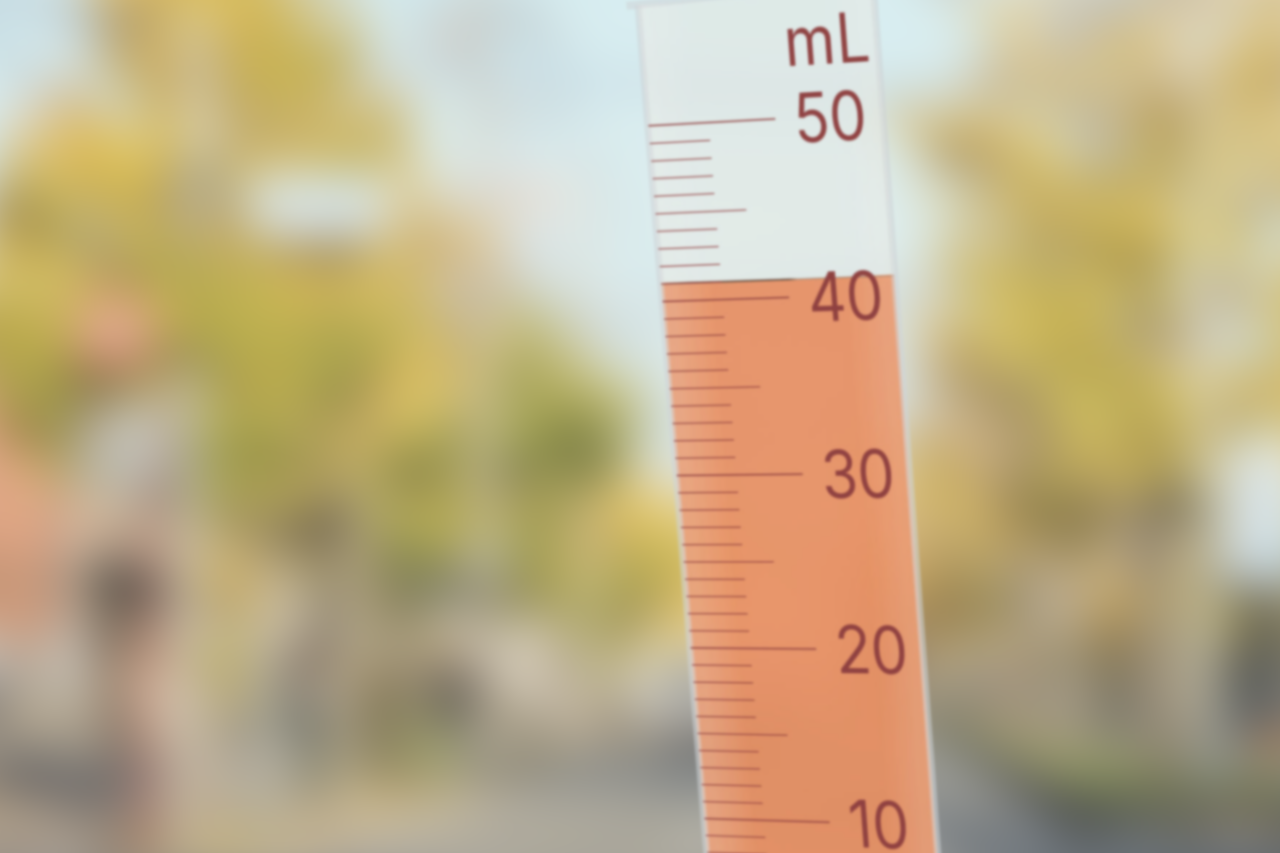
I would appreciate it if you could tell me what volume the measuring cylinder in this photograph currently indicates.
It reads 41 mL
